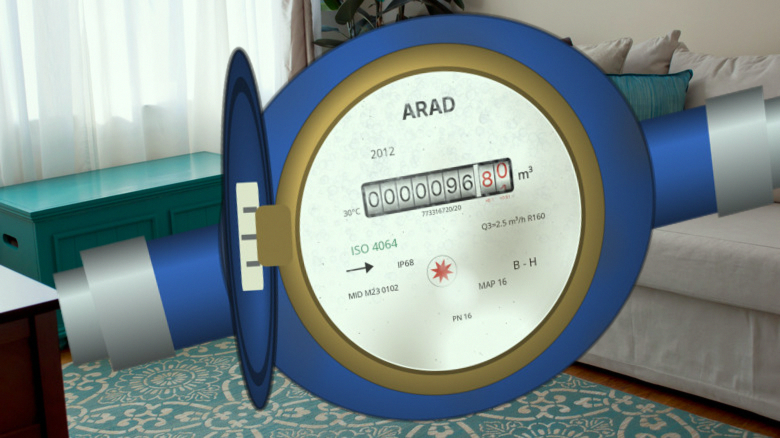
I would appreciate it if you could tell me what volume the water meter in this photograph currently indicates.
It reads 96.80 m³
